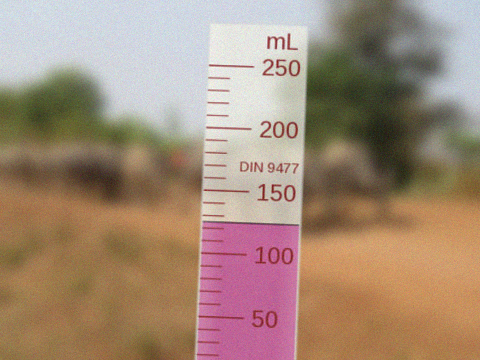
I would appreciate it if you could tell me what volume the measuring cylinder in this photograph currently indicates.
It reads 125 mL
